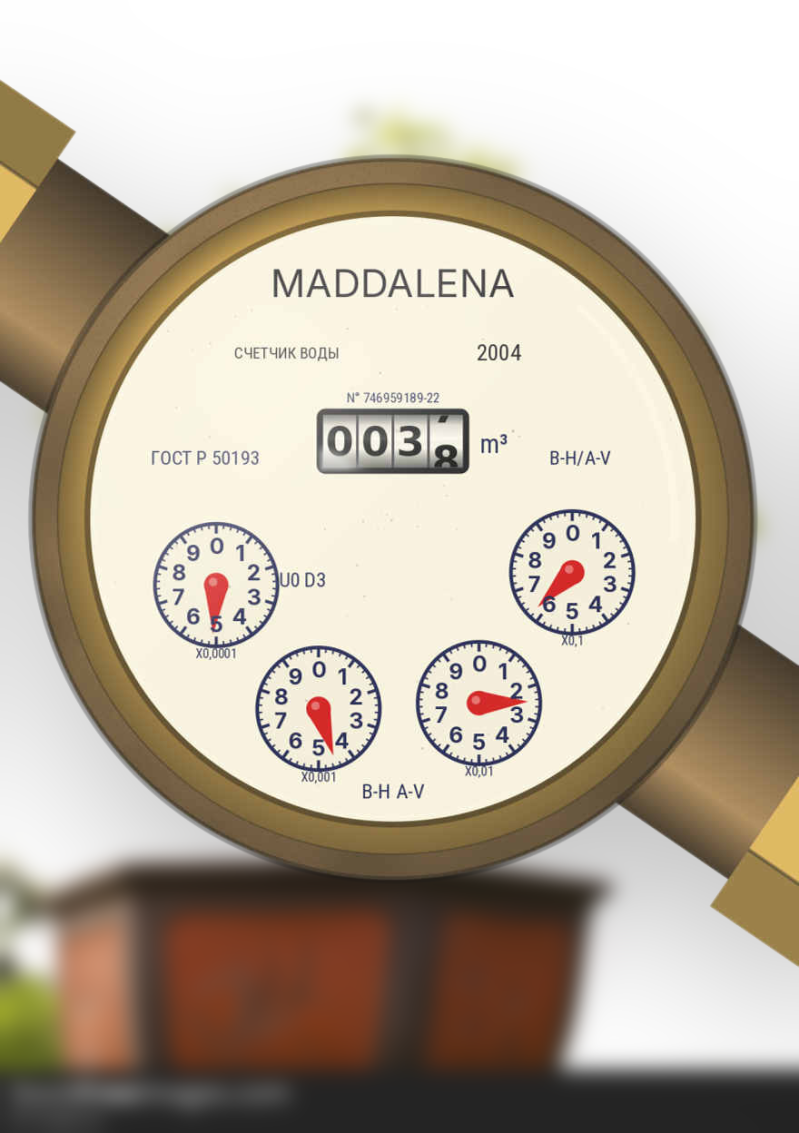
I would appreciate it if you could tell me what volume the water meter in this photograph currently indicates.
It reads 37.6245 m³
